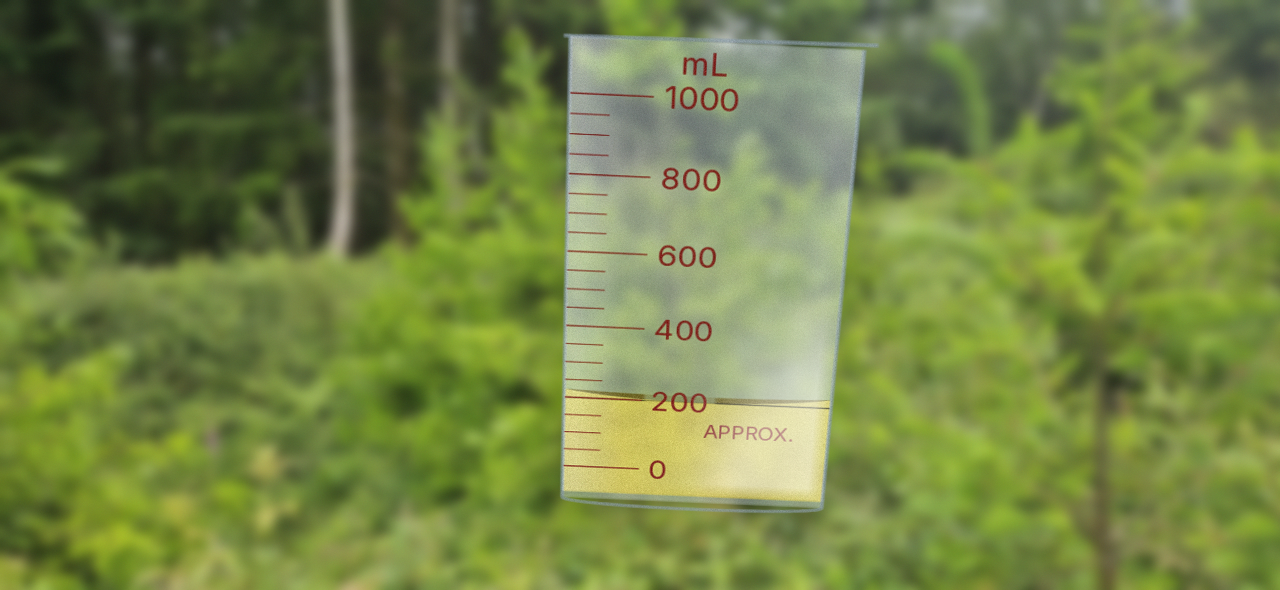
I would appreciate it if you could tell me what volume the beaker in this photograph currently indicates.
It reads 200 mL
